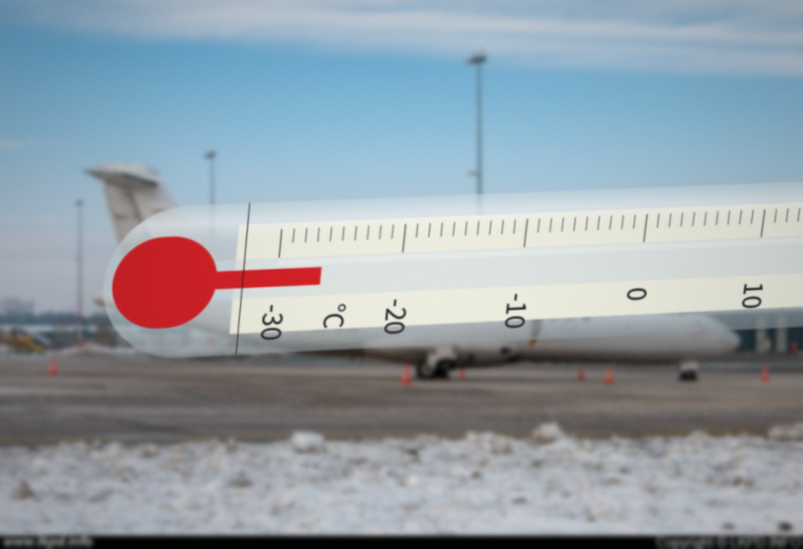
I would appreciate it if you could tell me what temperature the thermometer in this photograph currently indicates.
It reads -26.5 °C
